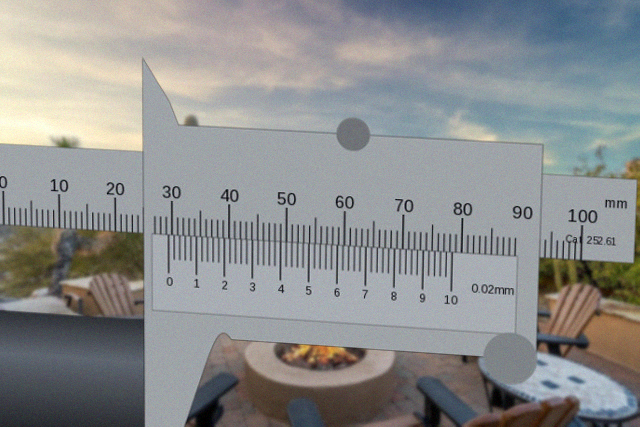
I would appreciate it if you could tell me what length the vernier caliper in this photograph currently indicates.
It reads 29.4 mm
